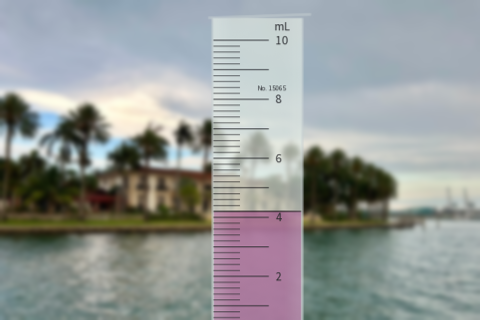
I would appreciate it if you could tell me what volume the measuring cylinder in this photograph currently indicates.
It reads 4.2 mL
